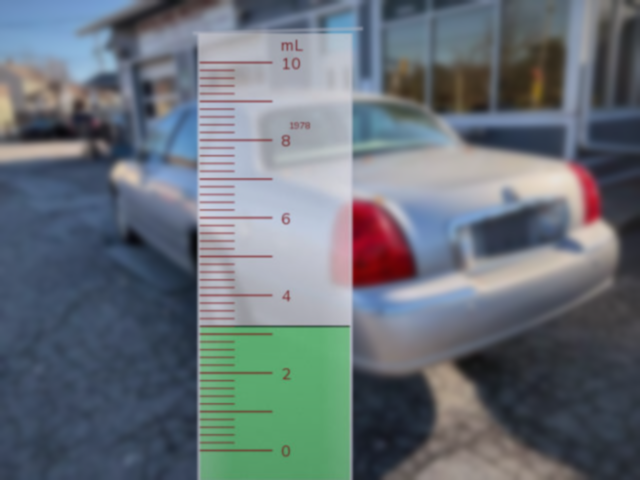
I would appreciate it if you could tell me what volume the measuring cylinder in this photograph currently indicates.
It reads 3.2 mL
